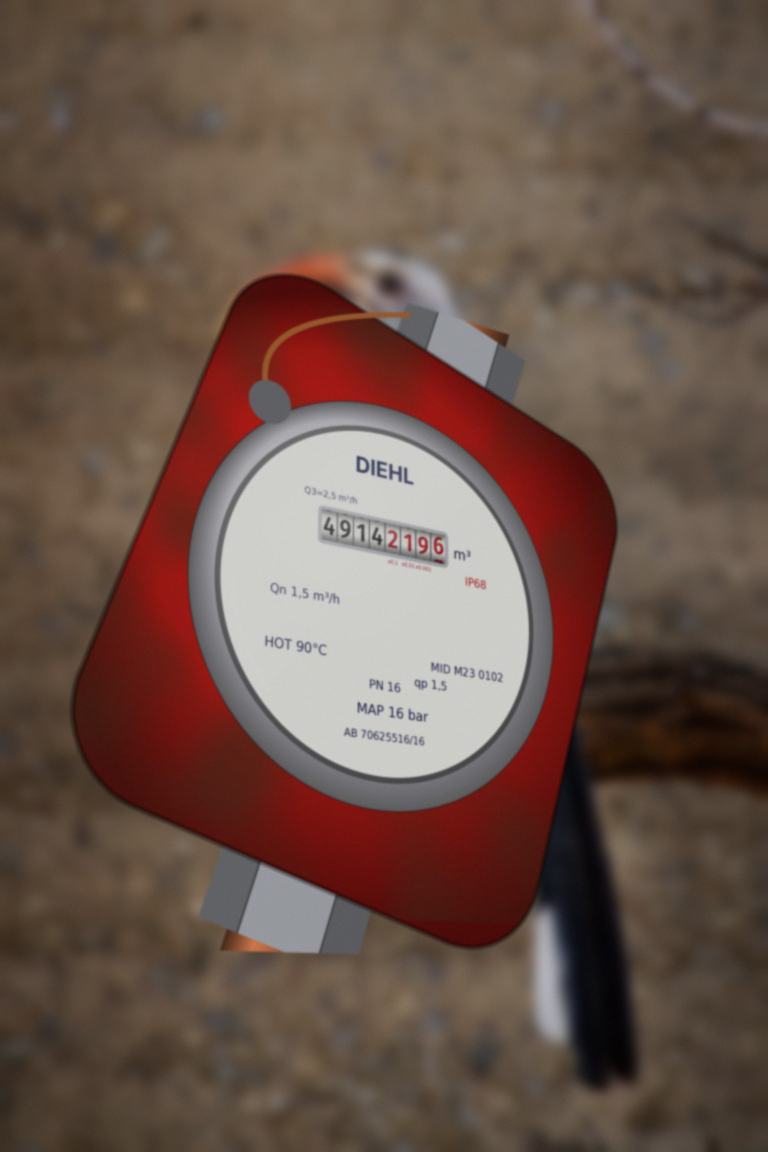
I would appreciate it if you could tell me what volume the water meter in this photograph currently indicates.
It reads 4914.2196 m³
